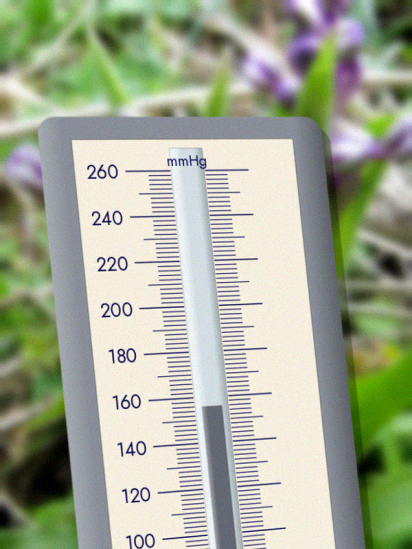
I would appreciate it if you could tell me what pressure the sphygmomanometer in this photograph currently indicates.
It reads 156 mmHg
